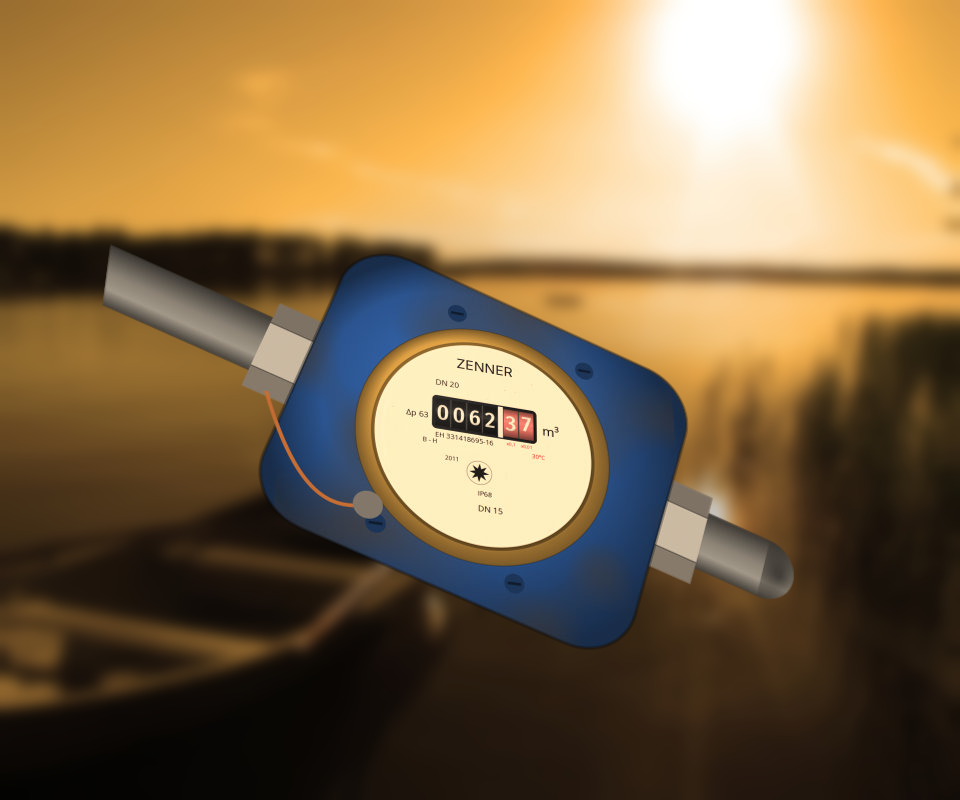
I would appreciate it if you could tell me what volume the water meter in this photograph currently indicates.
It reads 62.37 m³
